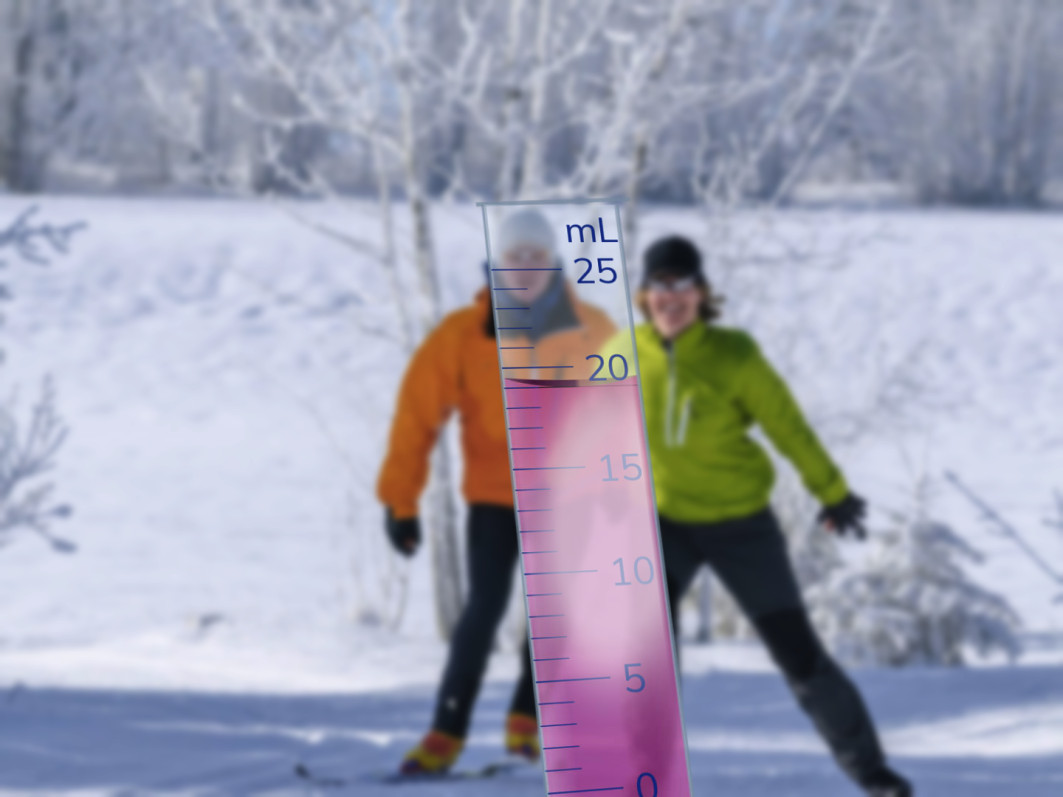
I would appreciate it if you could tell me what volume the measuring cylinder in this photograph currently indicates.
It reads 19 mL
